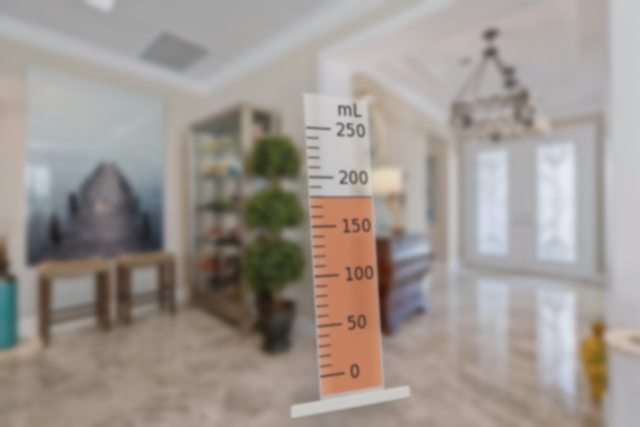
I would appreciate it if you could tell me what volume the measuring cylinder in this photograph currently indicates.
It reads 180 mL
